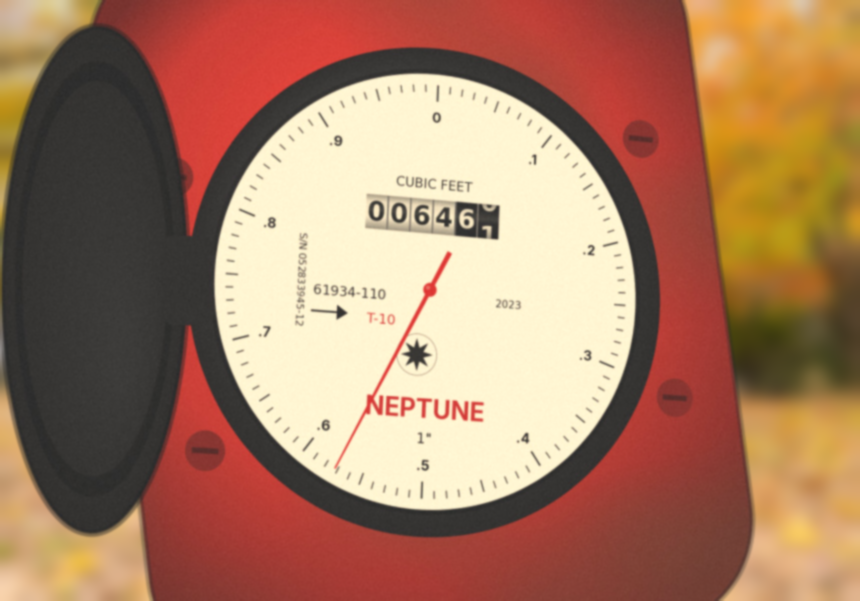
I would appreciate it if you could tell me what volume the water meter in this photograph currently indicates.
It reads 6460.57 ft³
